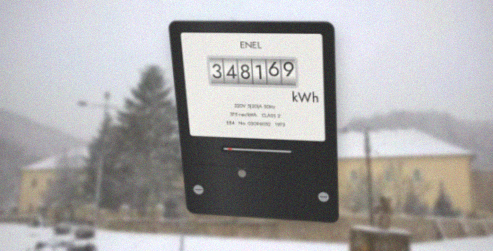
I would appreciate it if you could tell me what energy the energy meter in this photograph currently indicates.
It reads 348169 kWh
